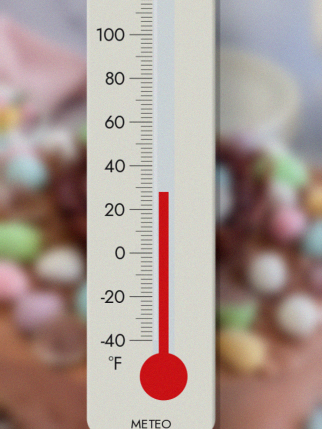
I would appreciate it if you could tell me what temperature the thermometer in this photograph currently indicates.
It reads 28 °F
